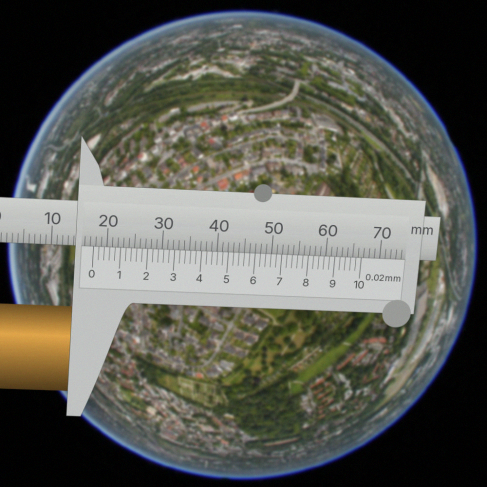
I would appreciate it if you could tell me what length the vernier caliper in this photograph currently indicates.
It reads 17.6 mm
